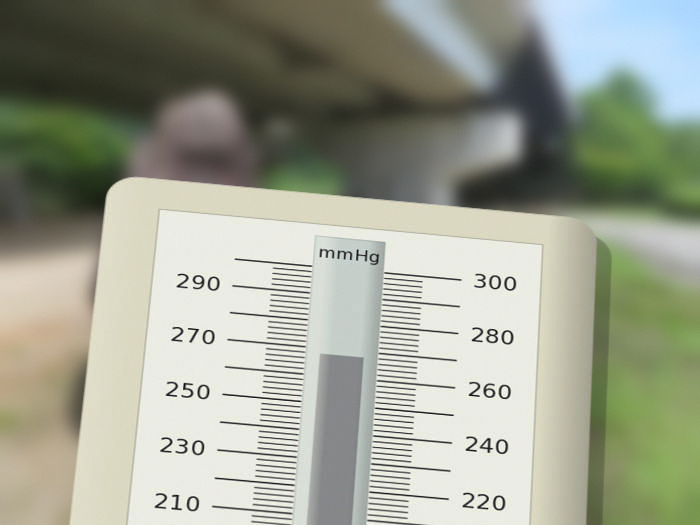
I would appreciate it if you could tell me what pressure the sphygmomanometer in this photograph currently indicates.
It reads 268 mmHg
